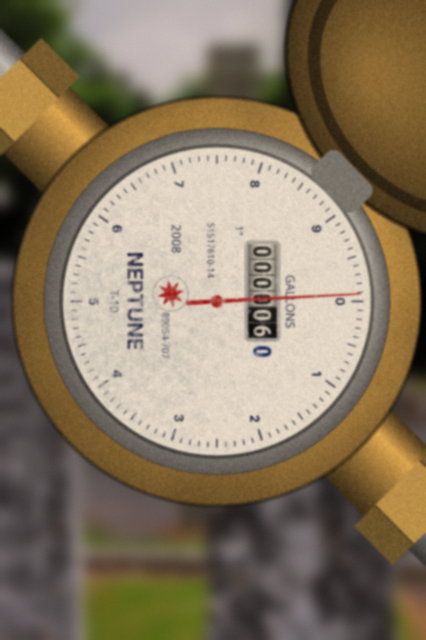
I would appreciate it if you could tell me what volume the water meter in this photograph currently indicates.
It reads 59.9 gal
